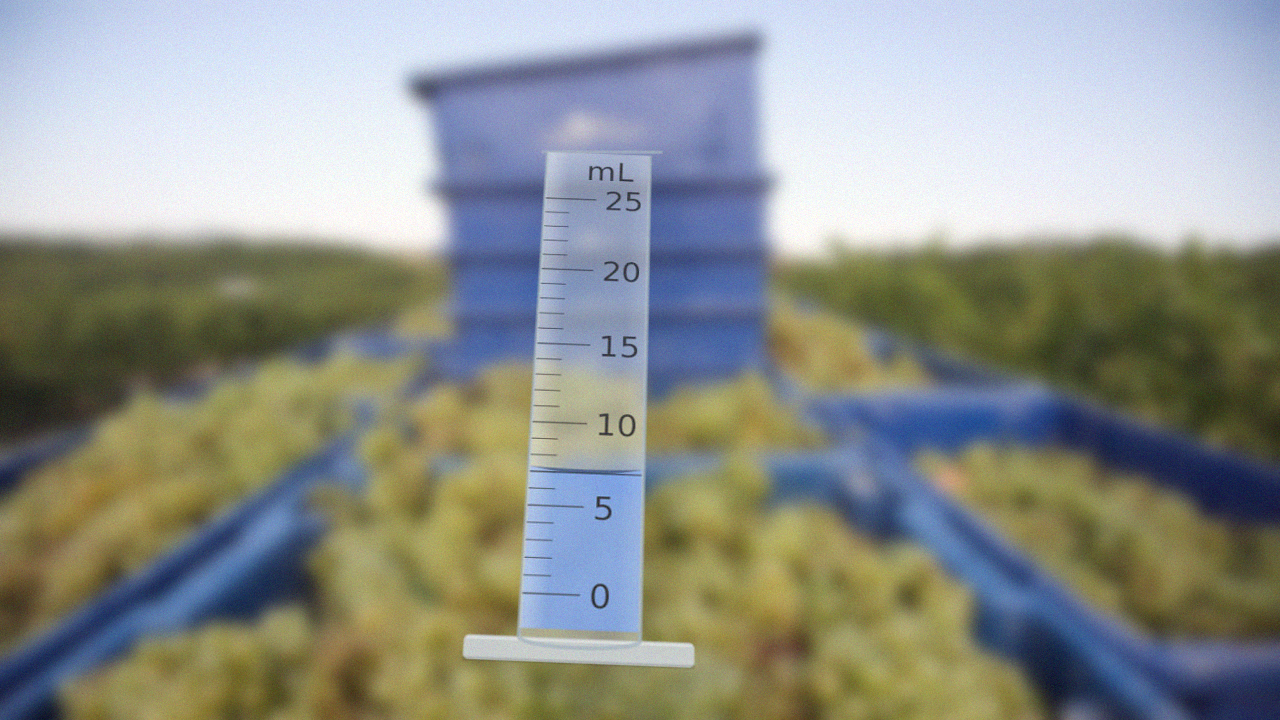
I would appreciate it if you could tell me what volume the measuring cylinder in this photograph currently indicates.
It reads 7 mL
